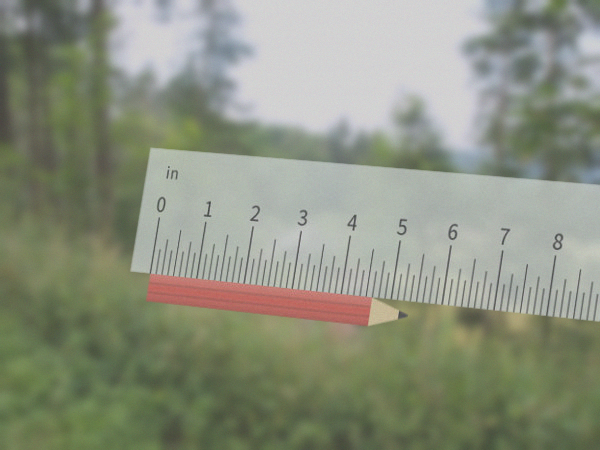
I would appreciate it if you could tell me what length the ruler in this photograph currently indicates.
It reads 5.375 in
